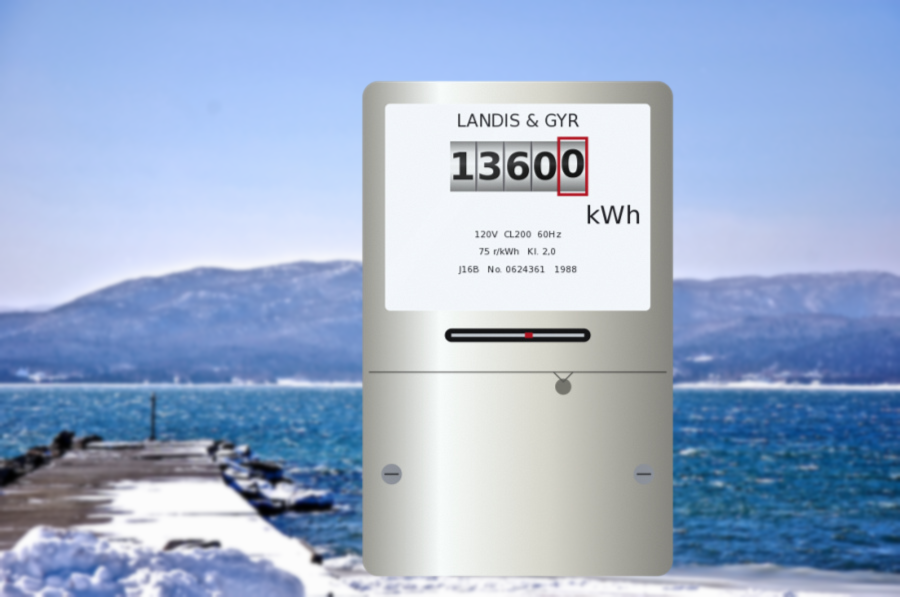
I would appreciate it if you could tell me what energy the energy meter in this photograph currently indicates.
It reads 1360.0 kWh
